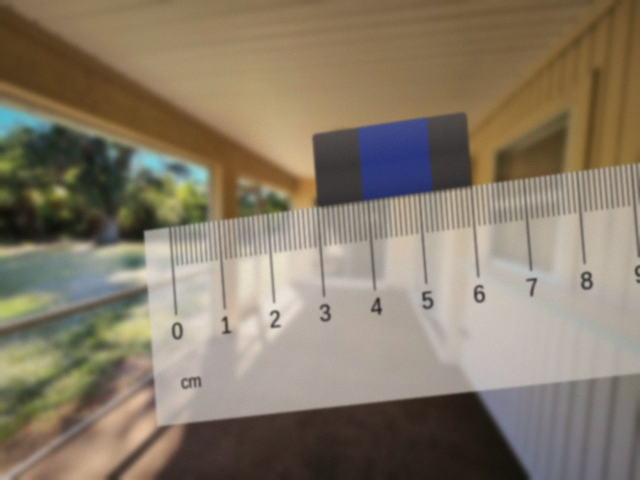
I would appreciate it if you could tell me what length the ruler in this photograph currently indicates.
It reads 3 cm
